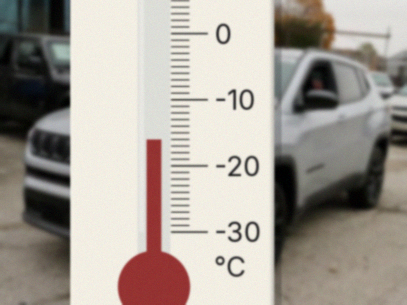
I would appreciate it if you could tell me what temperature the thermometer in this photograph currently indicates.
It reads -16 °C
